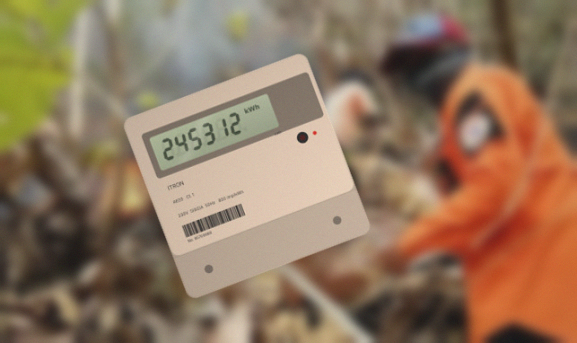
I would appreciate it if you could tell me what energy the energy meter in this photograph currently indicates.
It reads 245312 kWh
